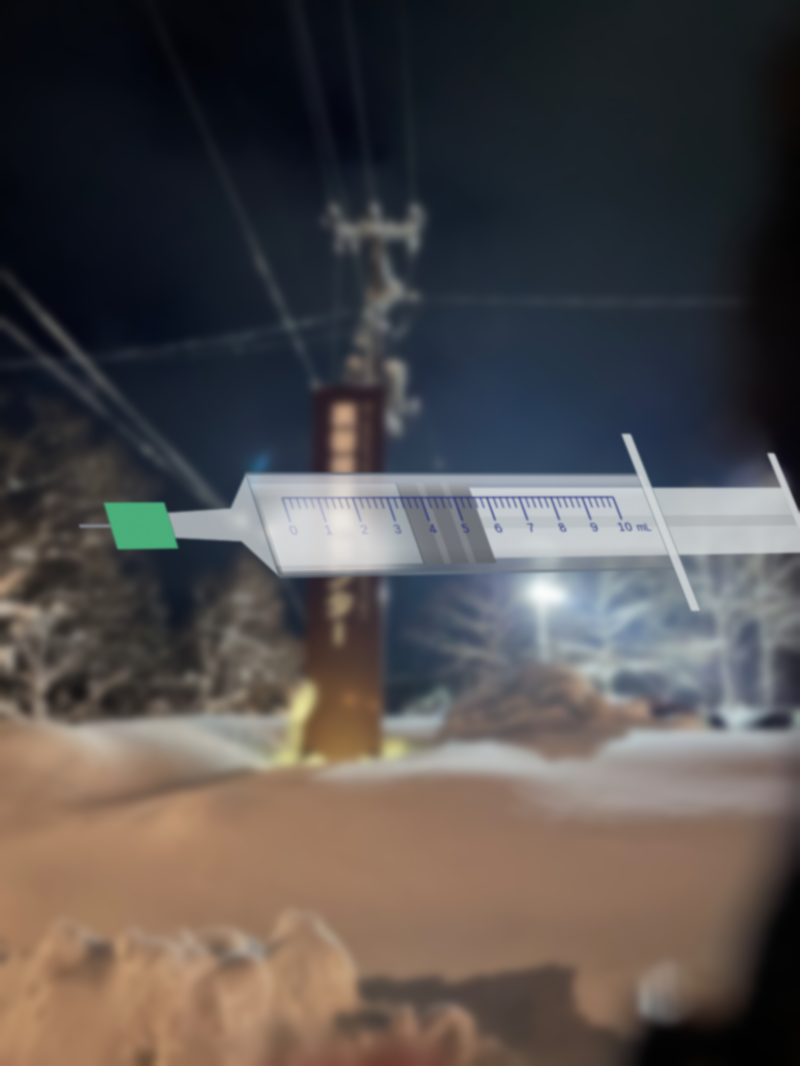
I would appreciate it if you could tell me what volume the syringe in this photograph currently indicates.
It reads 3.4 mL
